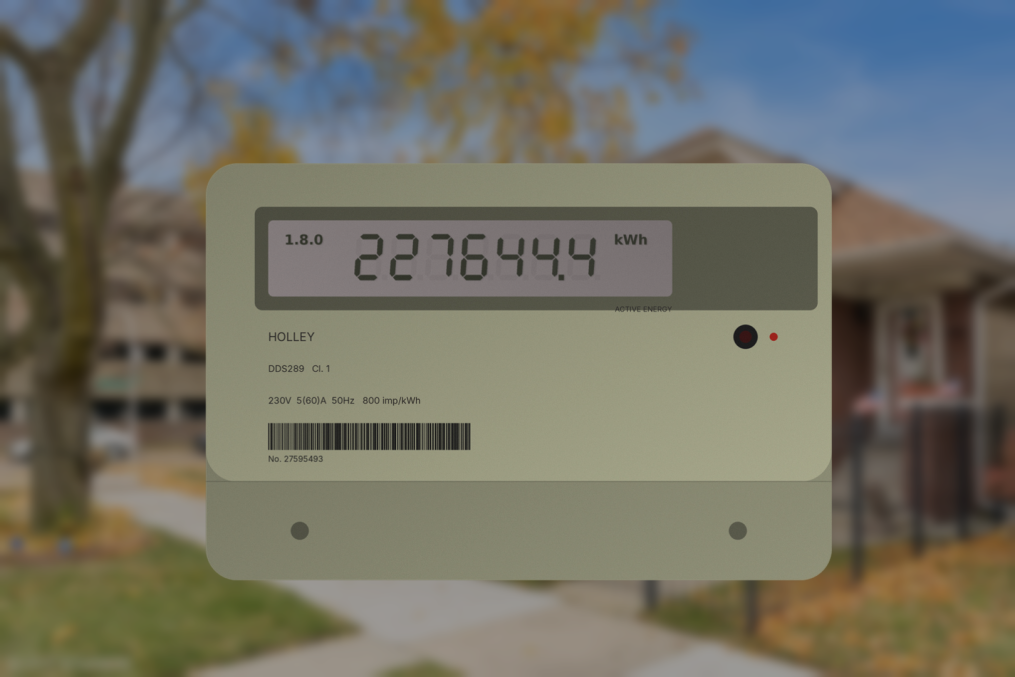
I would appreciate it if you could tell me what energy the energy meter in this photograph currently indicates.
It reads 227644.4 kWh
